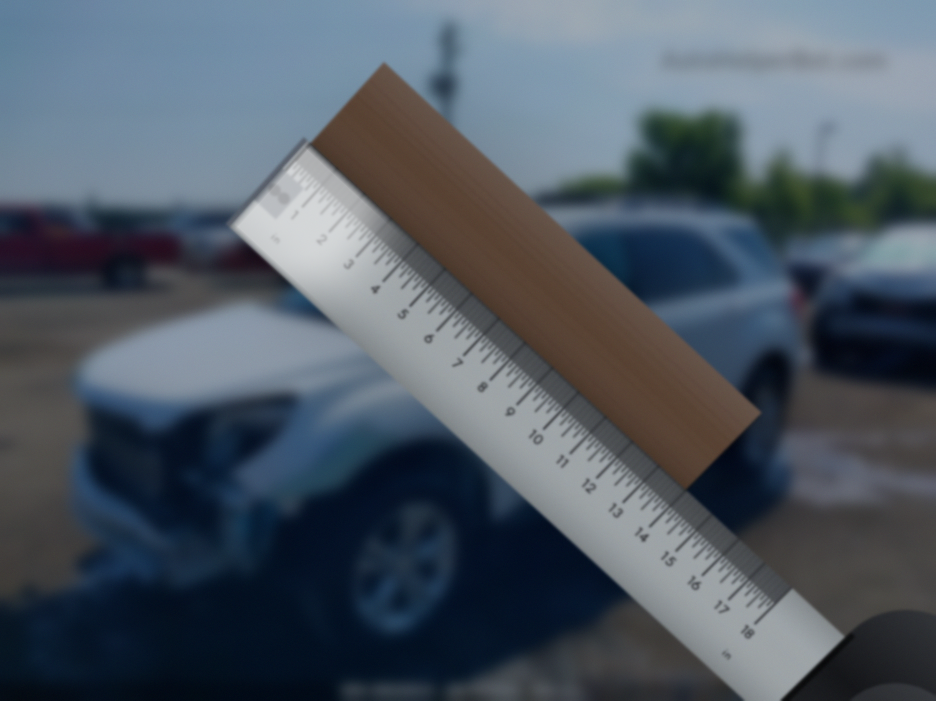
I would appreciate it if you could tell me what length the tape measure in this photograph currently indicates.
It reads 14 in
